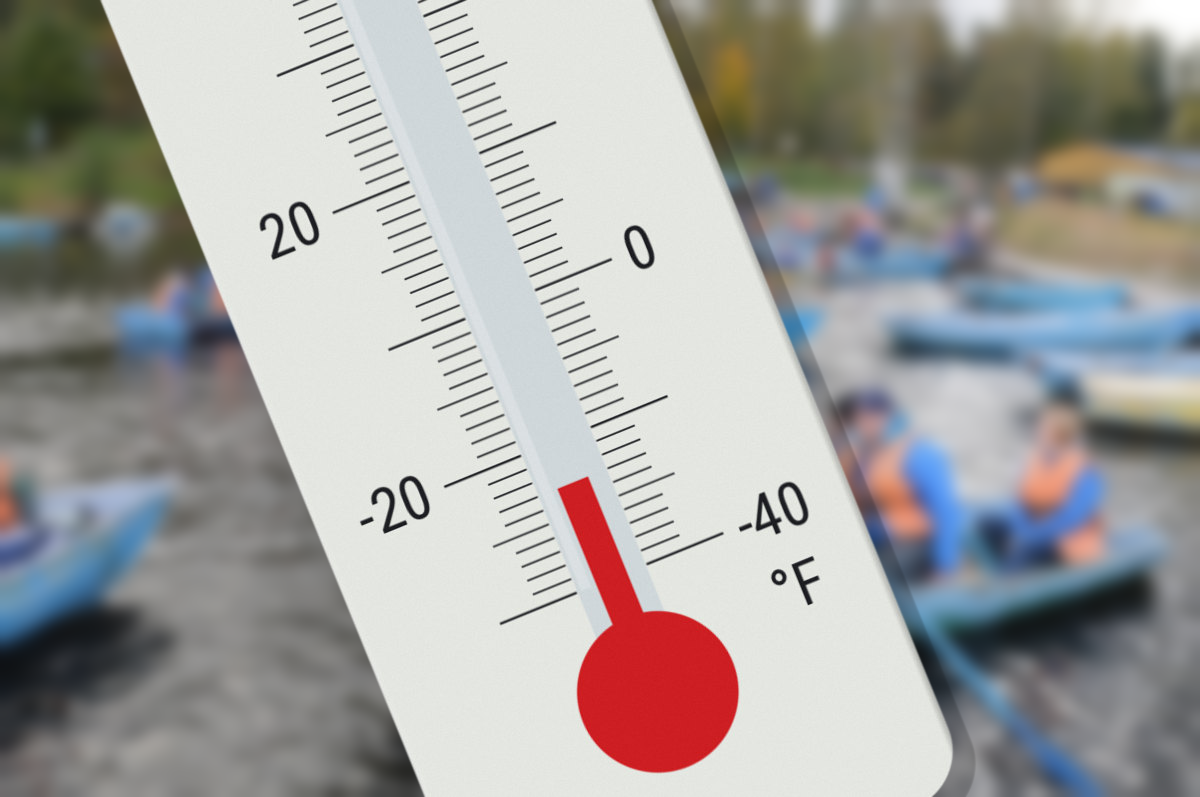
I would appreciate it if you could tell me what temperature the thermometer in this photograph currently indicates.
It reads -26 °F
